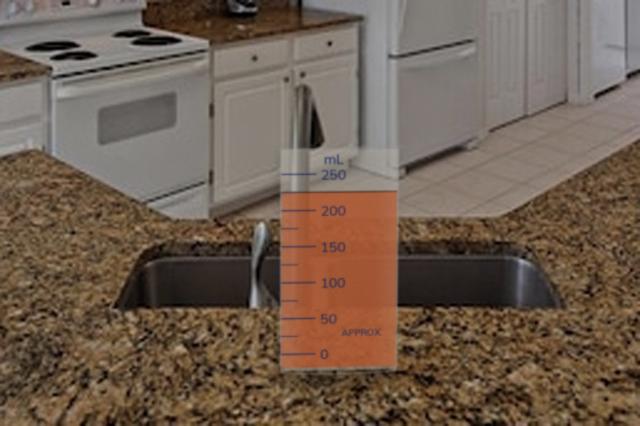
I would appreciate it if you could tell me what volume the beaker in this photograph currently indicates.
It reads 225 mL
